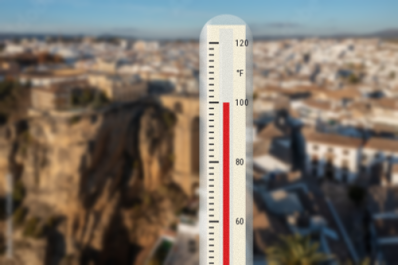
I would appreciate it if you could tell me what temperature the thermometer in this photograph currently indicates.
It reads 100 °F
